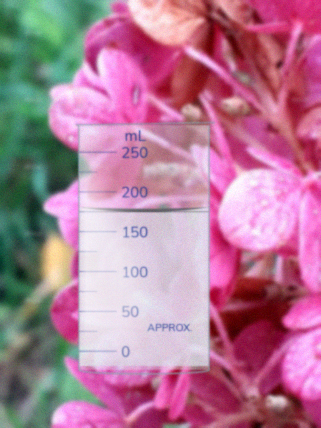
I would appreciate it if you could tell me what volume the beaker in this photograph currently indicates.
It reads 175 mL
